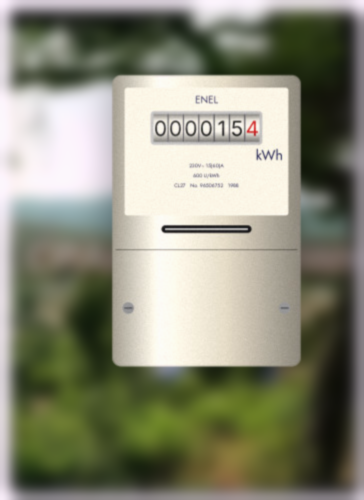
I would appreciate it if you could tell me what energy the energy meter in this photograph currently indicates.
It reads 15.4 kWh
